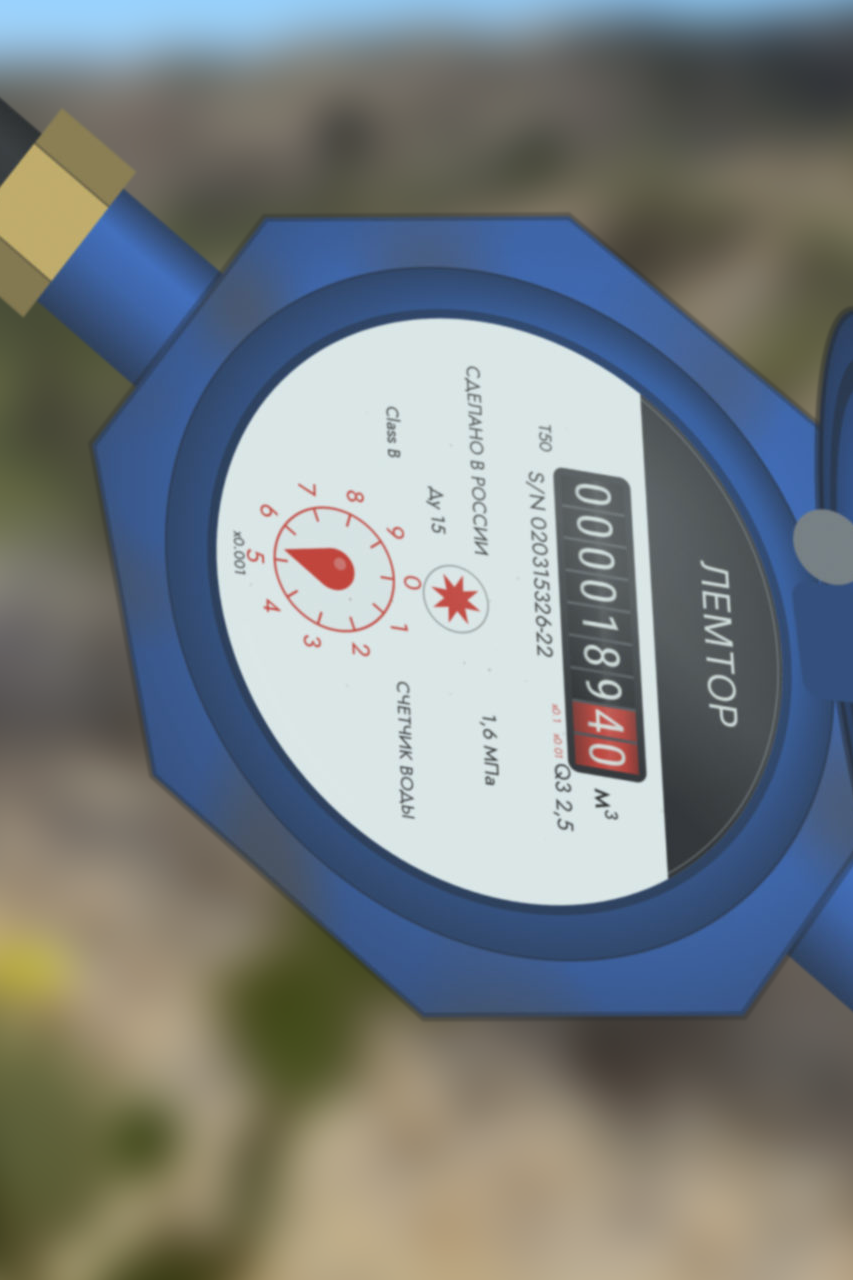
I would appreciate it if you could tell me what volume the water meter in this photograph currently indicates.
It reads 189.405 m³
